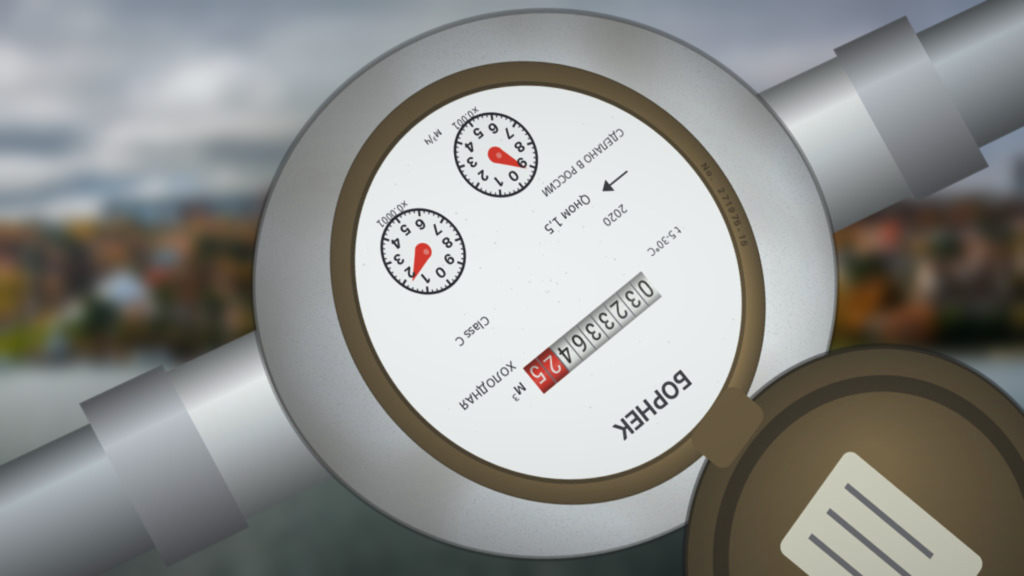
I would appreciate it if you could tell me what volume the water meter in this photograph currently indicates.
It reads 323364.2491 m³
